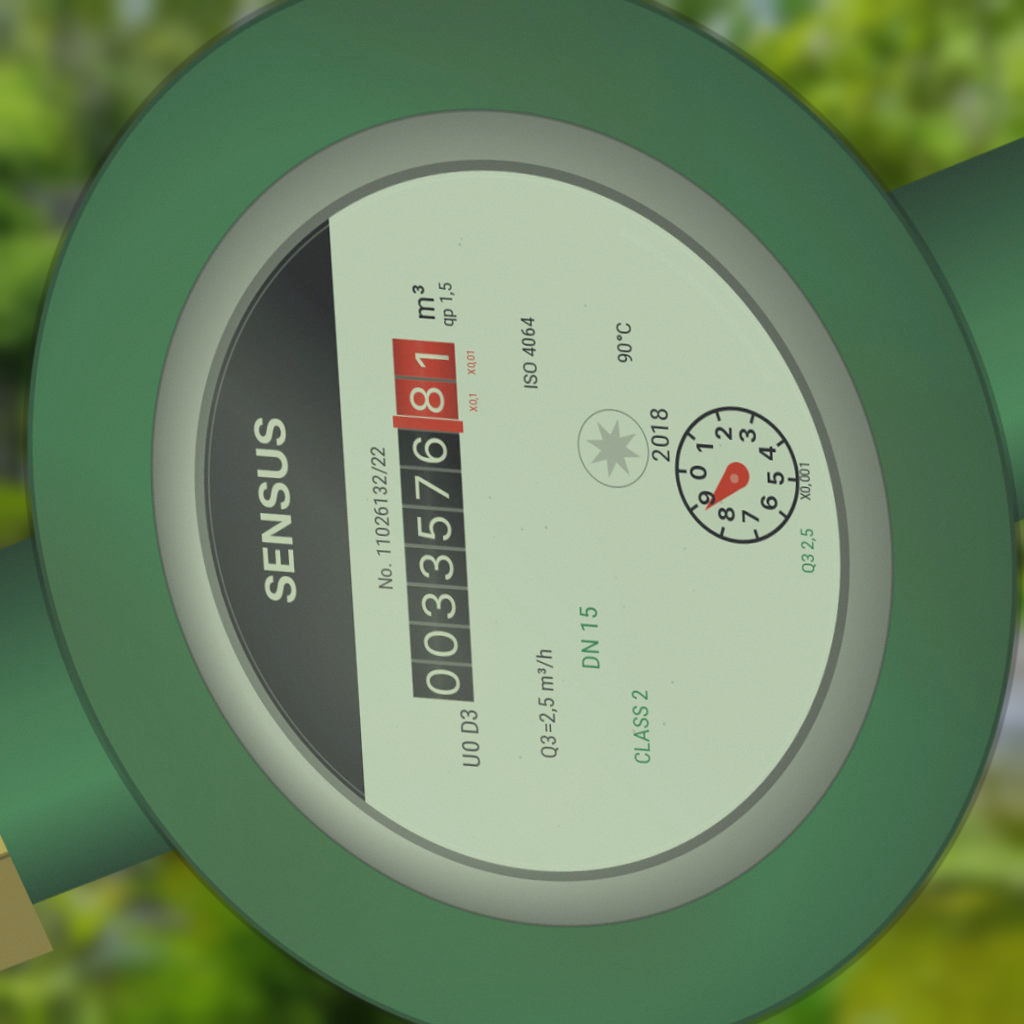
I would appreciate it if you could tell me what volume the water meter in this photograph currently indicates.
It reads 33576.808 m³
